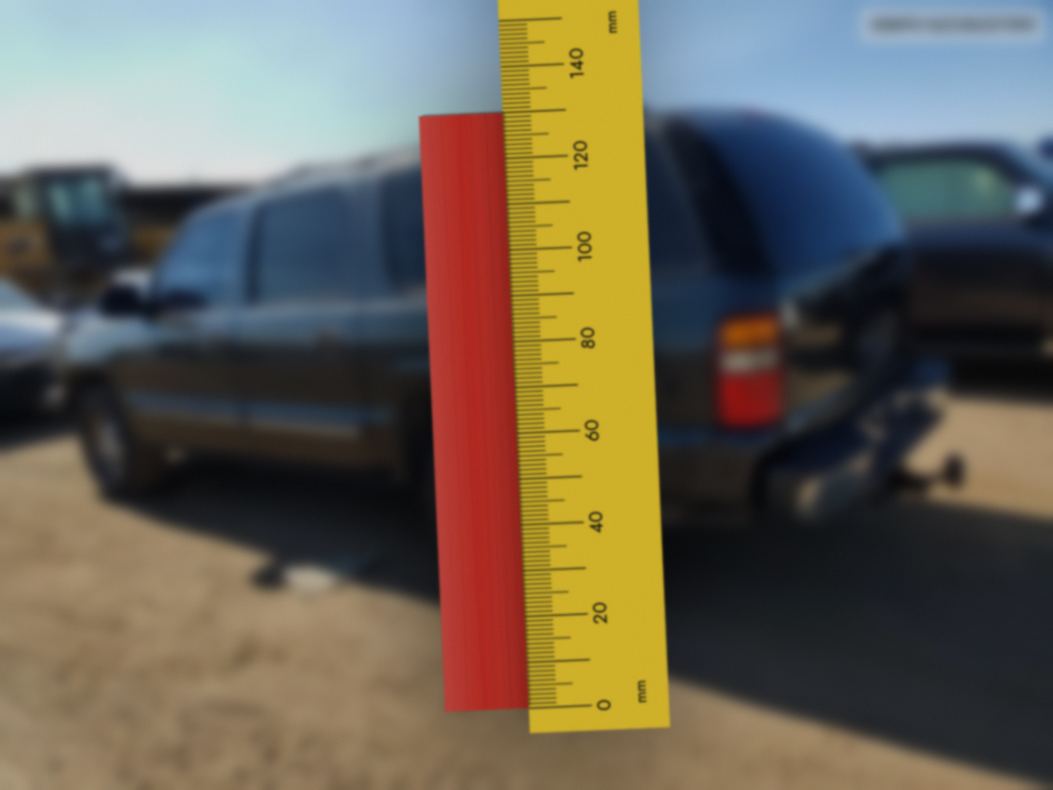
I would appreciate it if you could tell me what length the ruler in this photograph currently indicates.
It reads 130 mm
